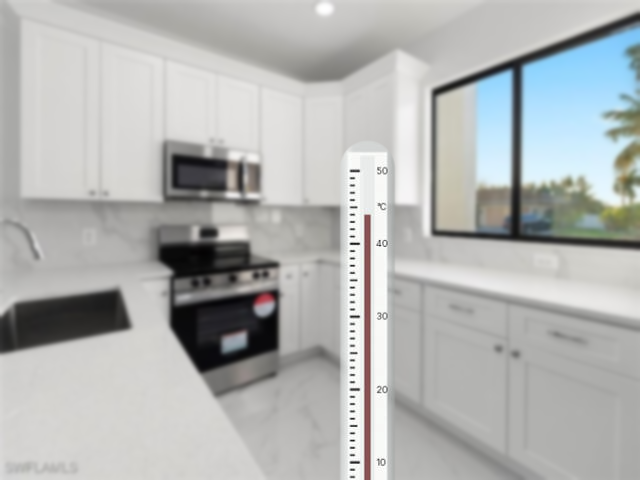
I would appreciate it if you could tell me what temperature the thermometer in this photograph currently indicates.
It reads 44 °C
